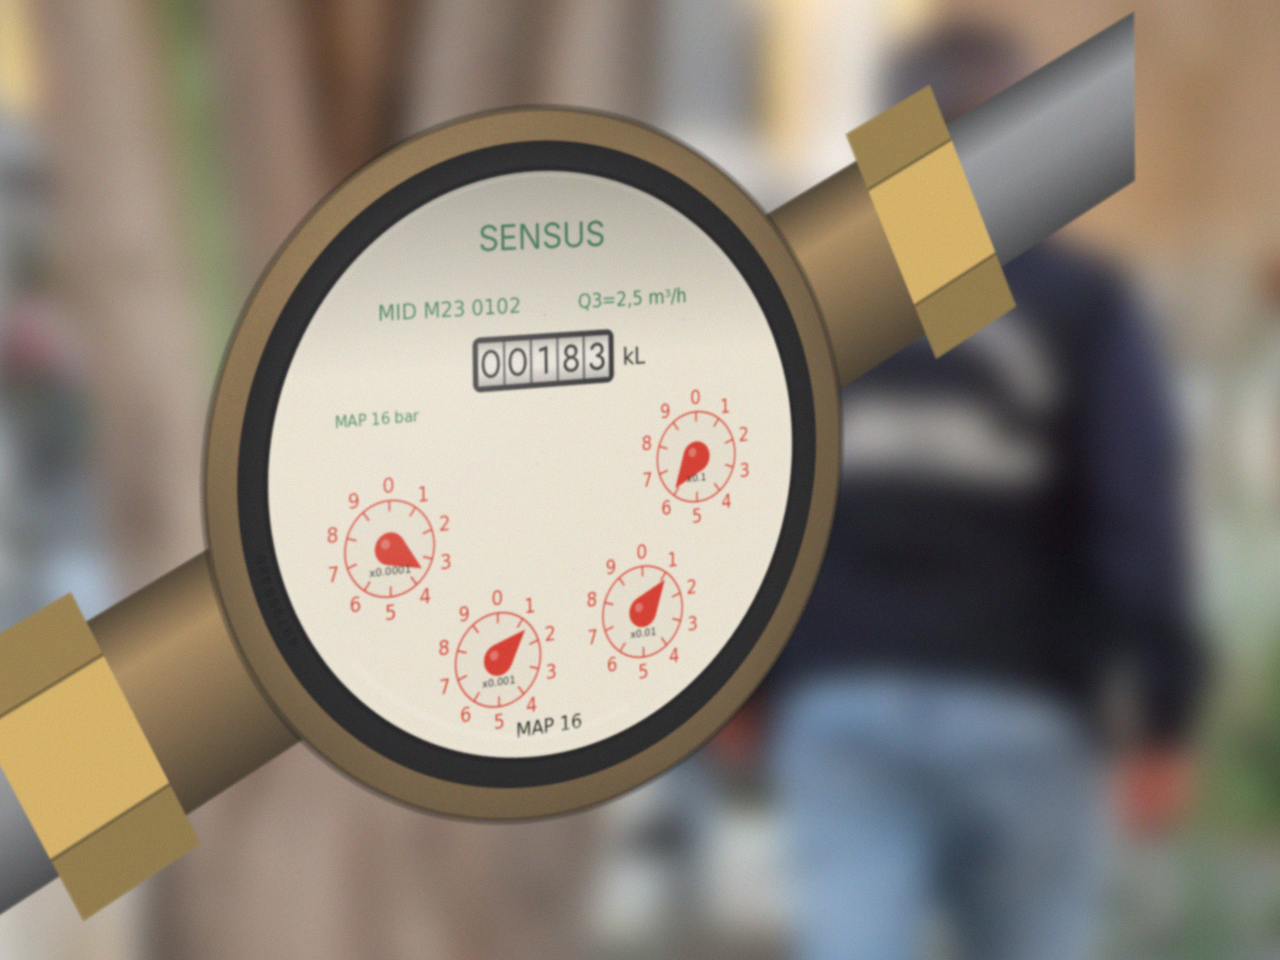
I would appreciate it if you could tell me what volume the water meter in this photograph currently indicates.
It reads 183.6113 kL
